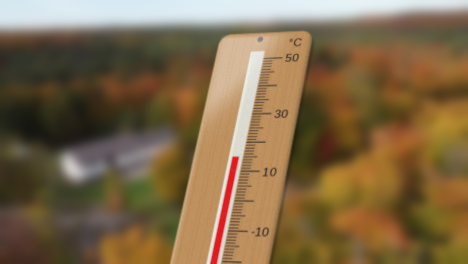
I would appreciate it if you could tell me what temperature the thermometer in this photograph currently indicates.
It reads 15 °C
